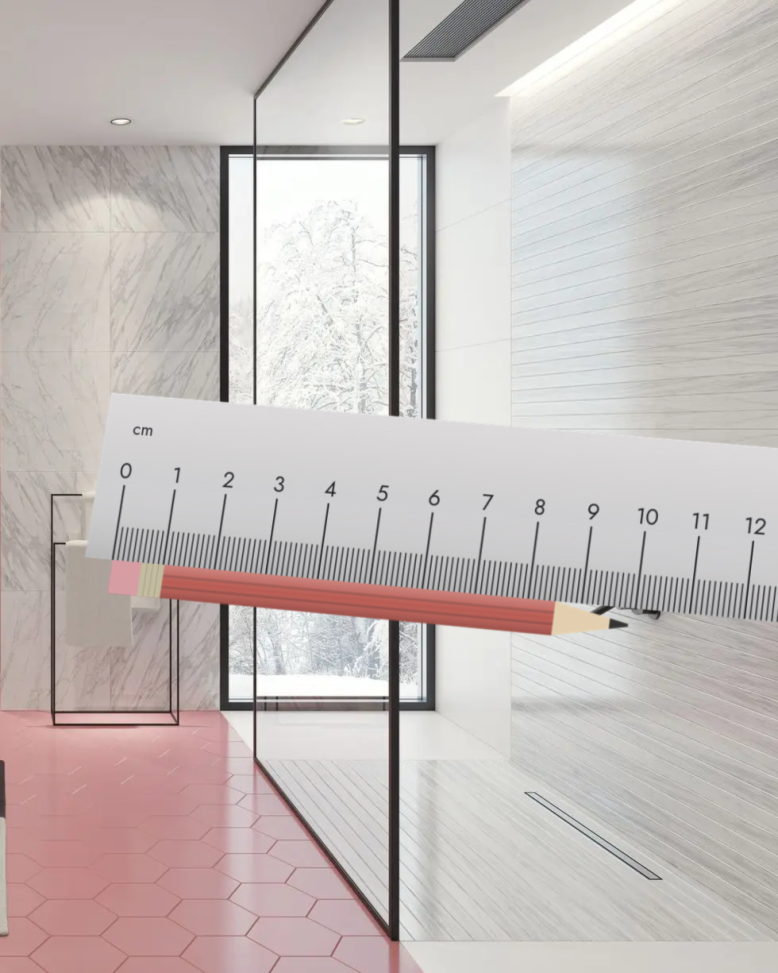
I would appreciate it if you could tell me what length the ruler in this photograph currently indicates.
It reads 9.9 cm
